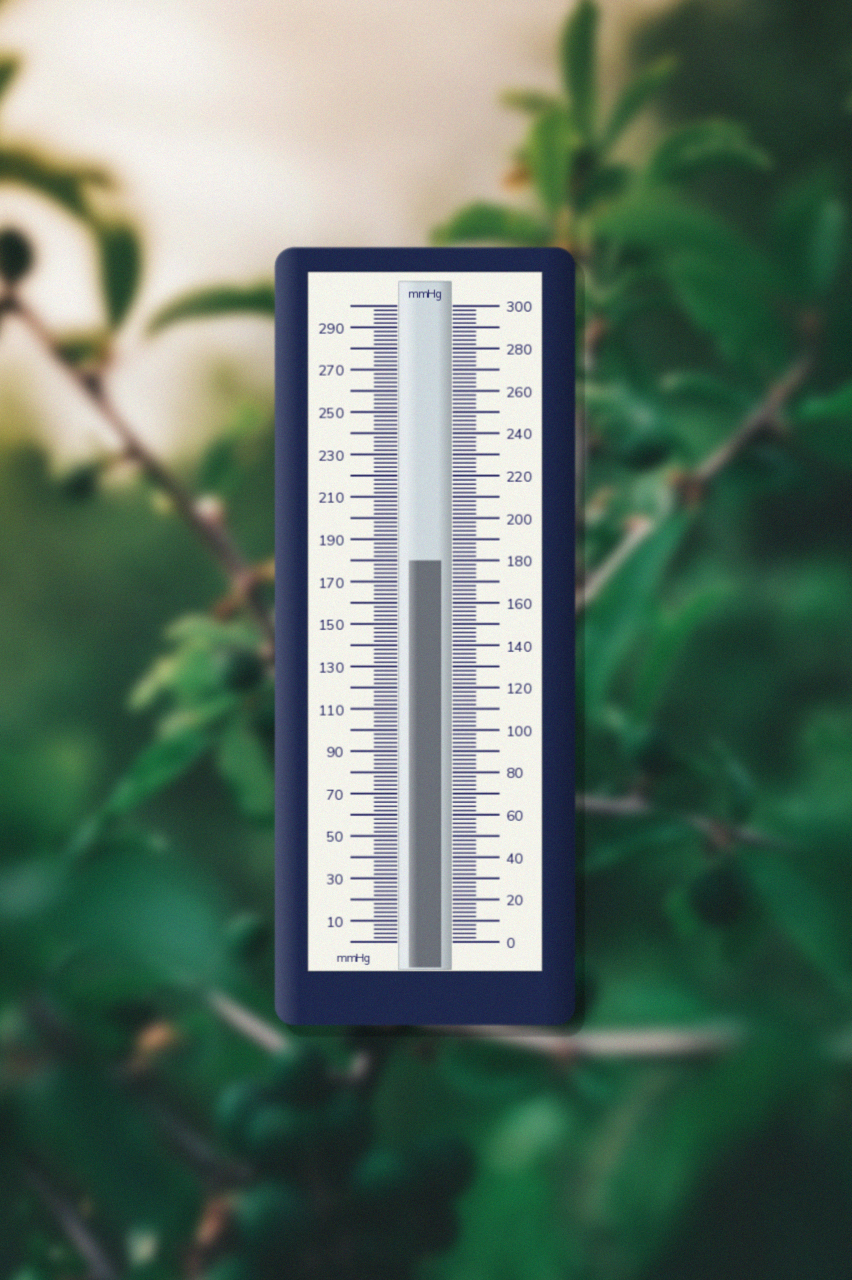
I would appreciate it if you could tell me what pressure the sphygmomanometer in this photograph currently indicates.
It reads 180 mmHg
